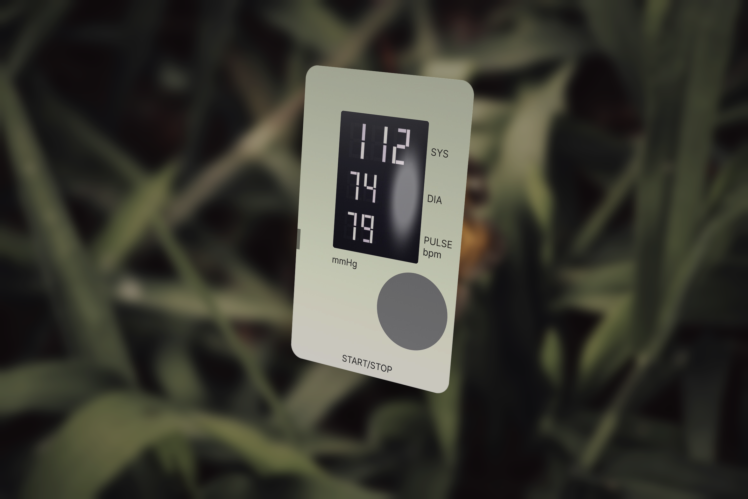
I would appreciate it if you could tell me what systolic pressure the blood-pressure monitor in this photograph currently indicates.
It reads 112 mmHg
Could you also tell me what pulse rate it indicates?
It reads 79 bpm
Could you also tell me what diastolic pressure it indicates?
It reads 74 mmHg
